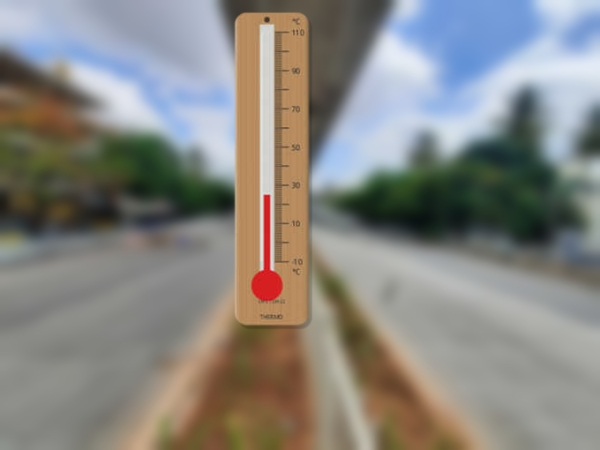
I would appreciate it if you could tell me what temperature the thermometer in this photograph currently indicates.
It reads 25 °C
